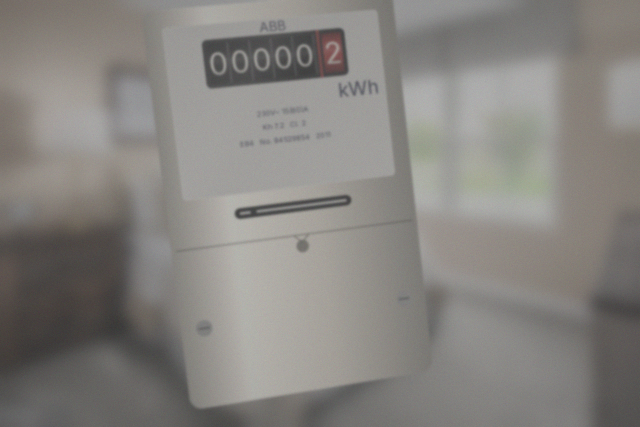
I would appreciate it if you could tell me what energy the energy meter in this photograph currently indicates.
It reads 0.2 kWh
